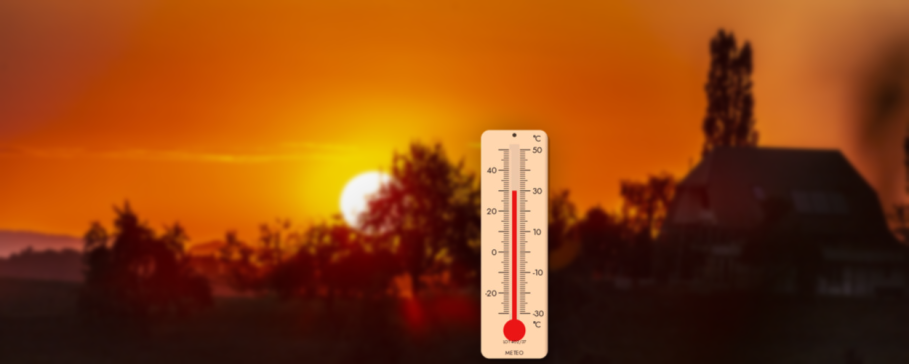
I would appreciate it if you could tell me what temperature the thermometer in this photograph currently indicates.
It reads 30 °C
